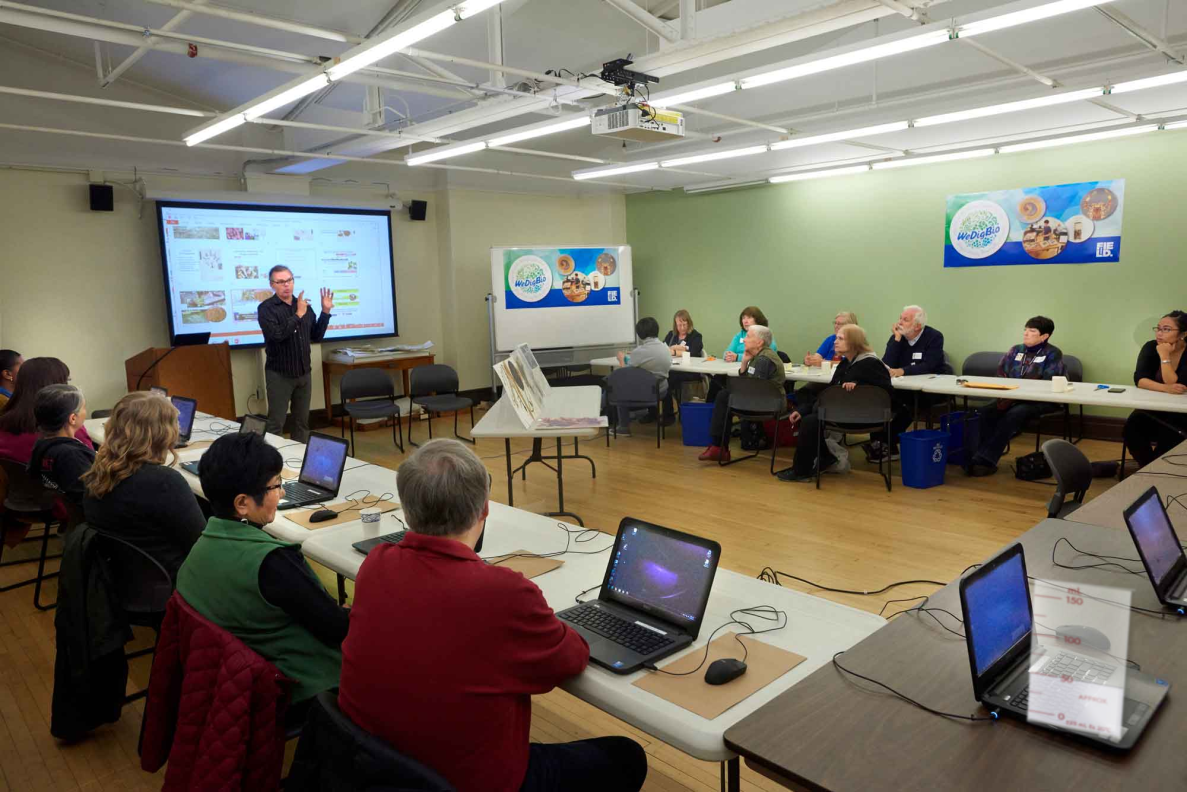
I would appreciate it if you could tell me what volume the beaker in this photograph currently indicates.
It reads 50 mL
